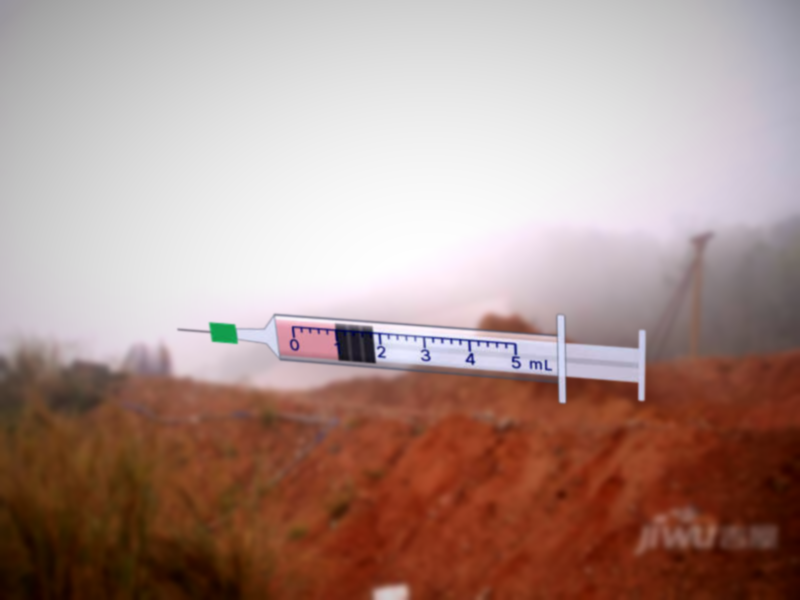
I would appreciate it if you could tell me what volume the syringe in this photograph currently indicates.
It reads 1 mL
